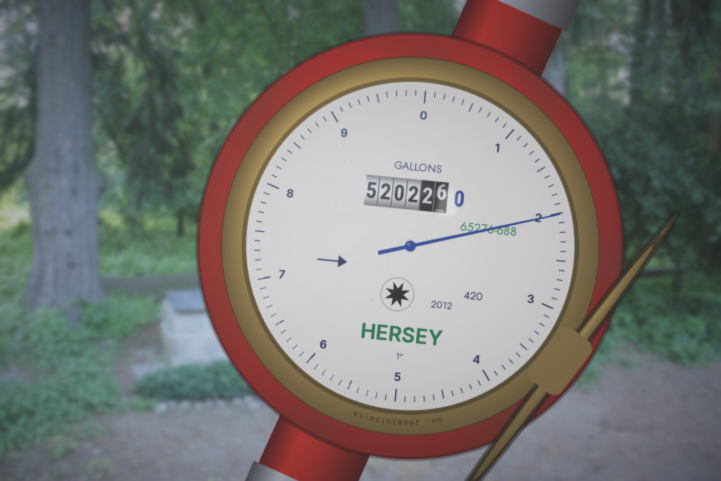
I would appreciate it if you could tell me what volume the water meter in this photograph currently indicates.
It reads 5202262.0 gal
